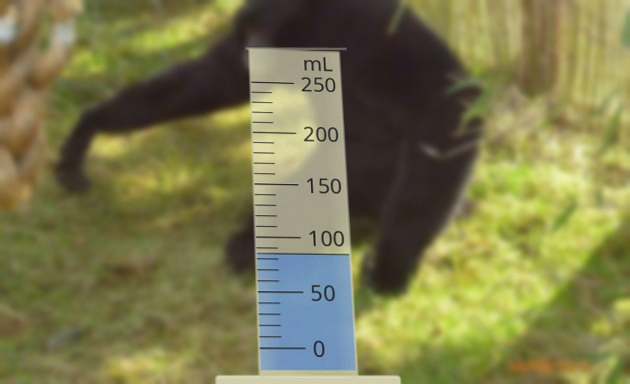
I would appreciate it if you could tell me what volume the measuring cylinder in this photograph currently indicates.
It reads 85 mL
